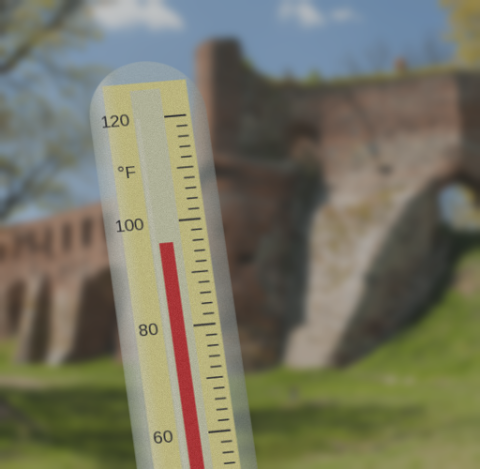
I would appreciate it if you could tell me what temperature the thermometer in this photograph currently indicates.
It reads 96 °F
